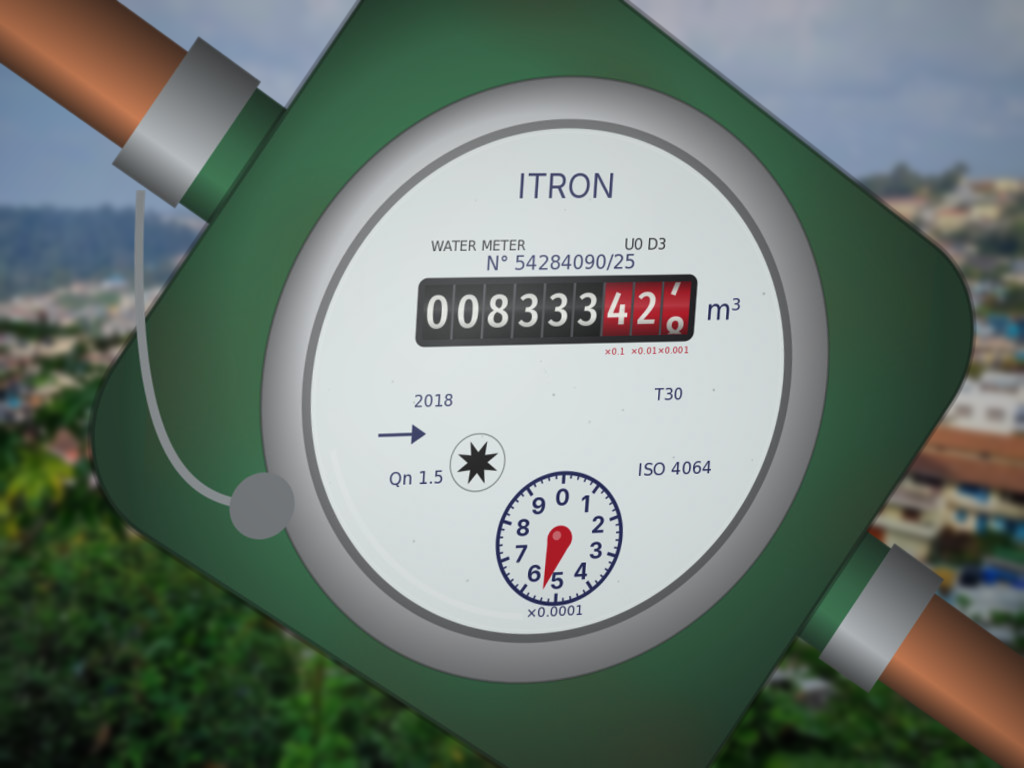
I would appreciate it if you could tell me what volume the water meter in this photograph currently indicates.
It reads 8333.4275 m³
